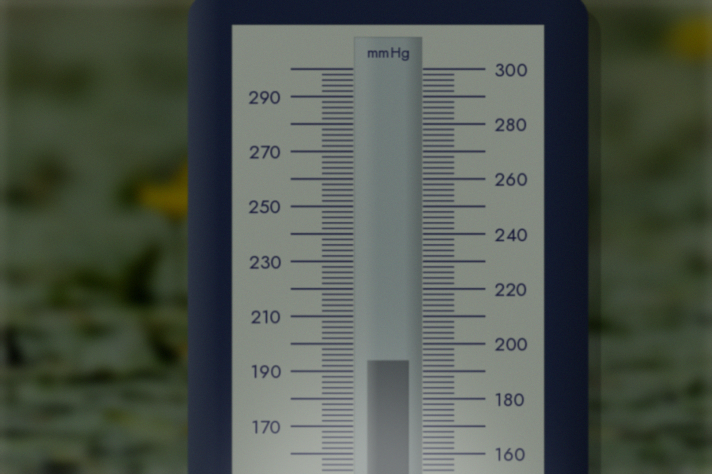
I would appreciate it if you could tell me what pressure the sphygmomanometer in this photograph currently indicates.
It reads 194 mmHg
